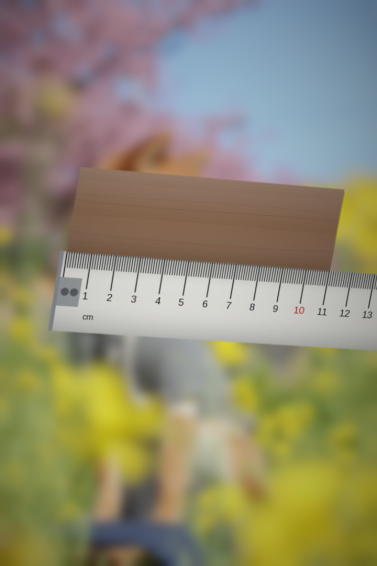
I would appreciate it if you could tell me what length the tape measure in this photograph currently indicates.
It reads 11 cm
